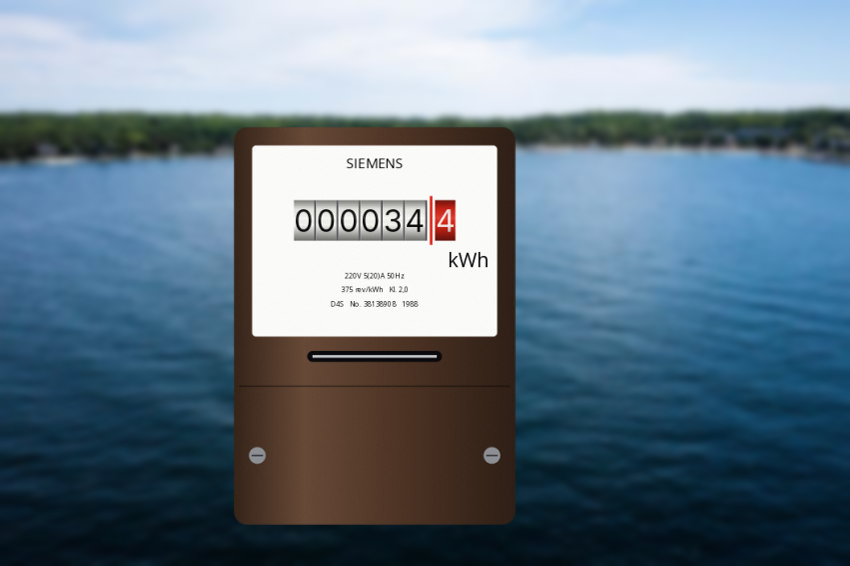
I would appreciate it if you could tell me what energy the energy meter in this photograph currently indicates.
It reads 34.4 kWh
